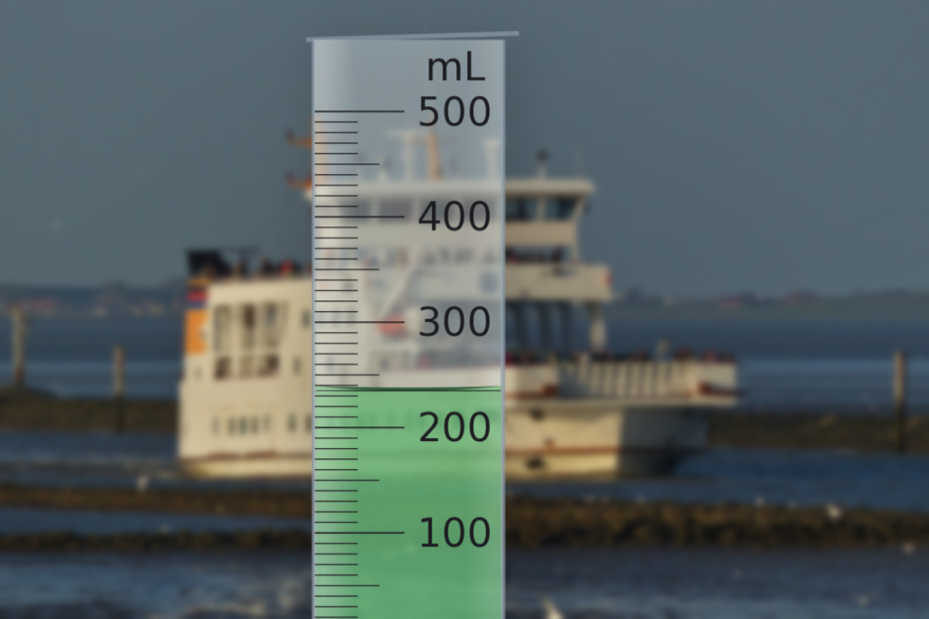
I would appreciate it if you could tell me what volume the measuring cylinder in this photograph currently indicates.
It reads 235 mL
